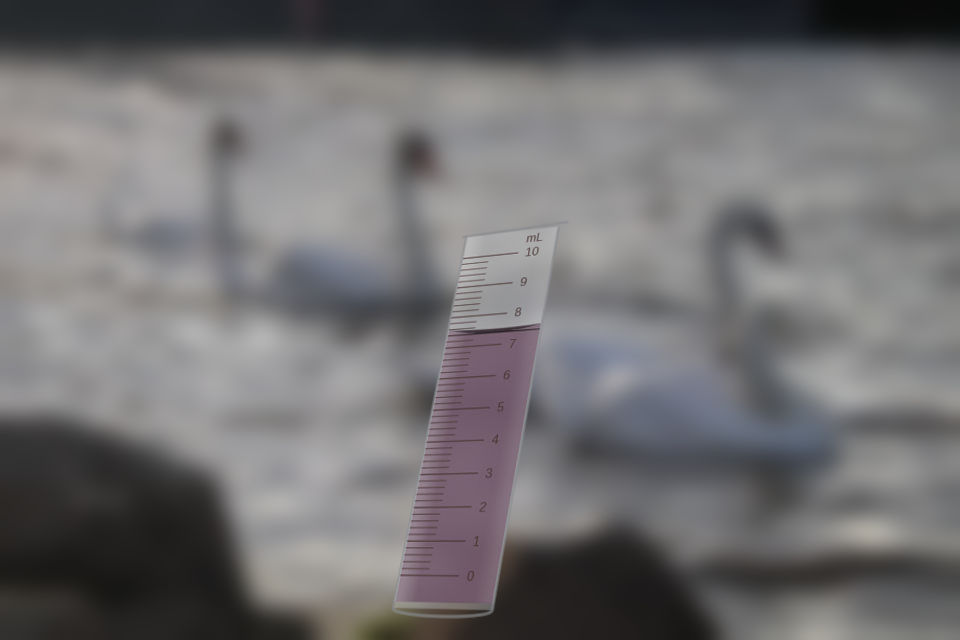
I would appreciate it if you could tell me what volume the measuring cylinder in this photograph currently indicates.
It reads 7.4 mL
